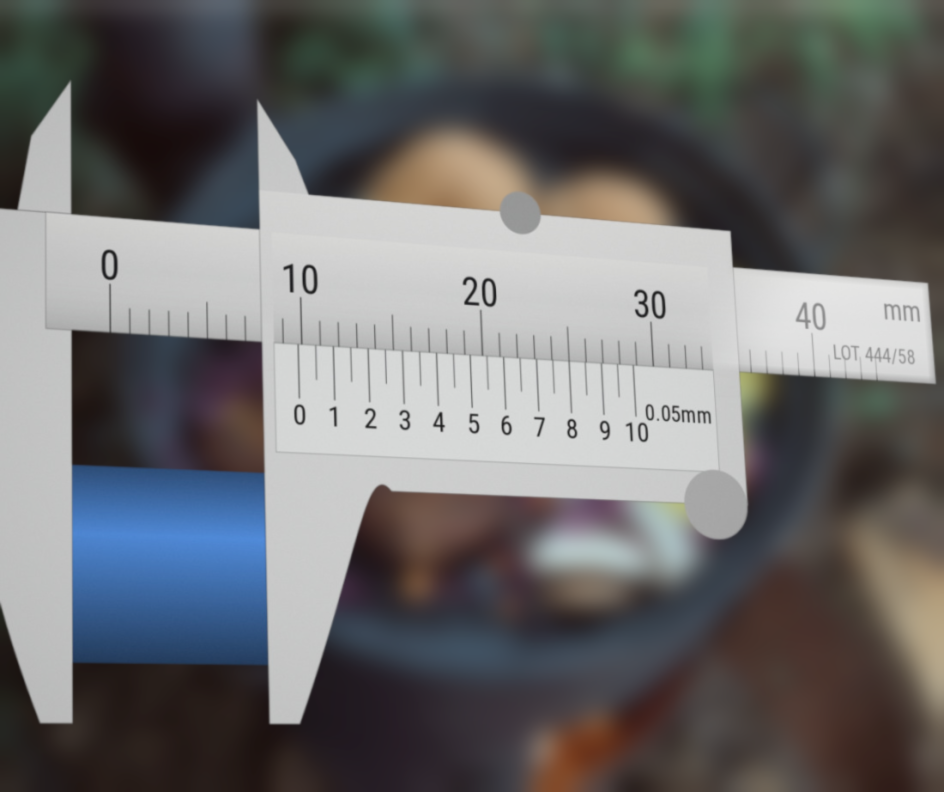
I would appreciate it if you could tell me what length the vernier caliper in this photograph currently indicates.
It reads 9.8 mm
